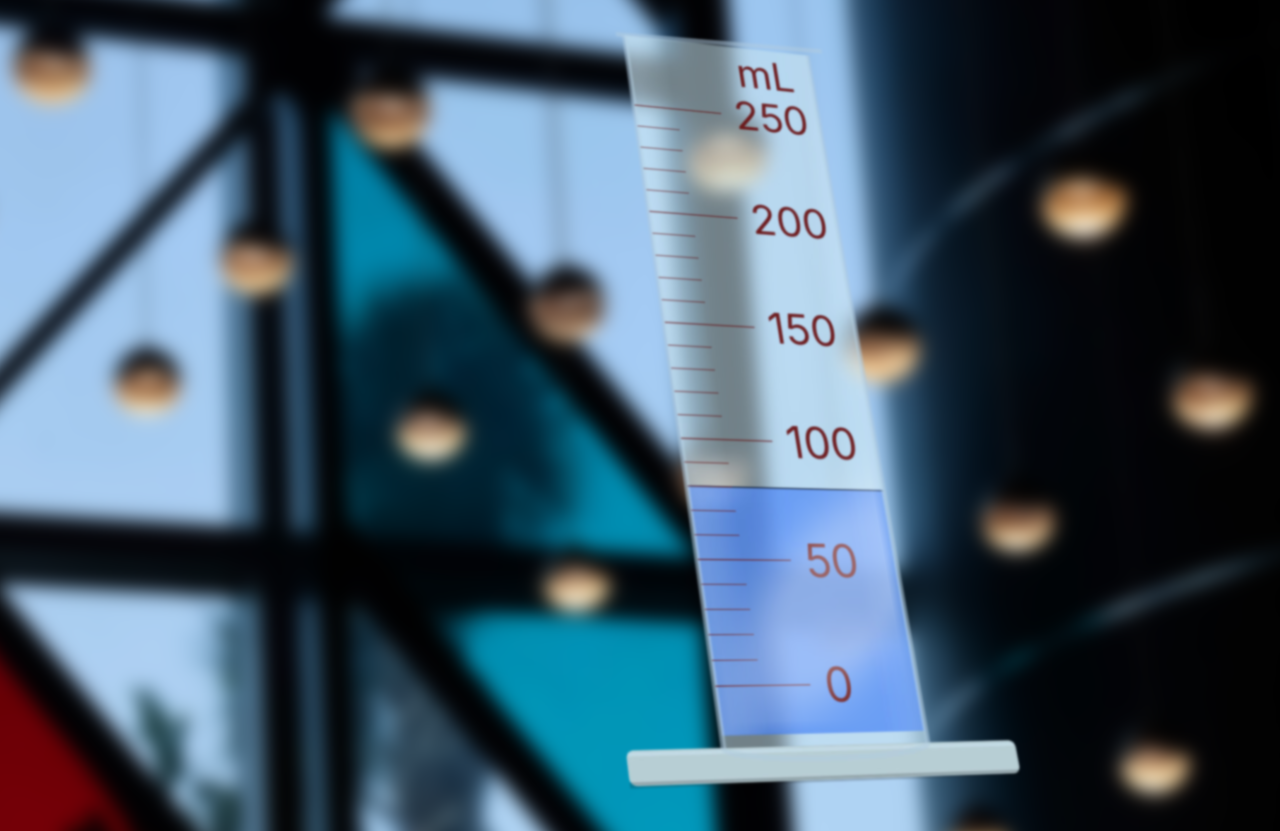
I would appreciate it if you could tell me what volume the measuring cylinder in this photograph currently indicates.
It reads 80 mL
